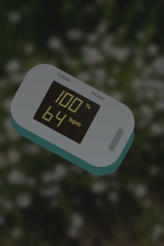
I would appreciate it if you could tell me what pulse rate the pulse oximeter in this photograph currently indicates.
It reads 64 bpm
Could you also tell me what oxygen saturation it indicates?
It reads 100 %
